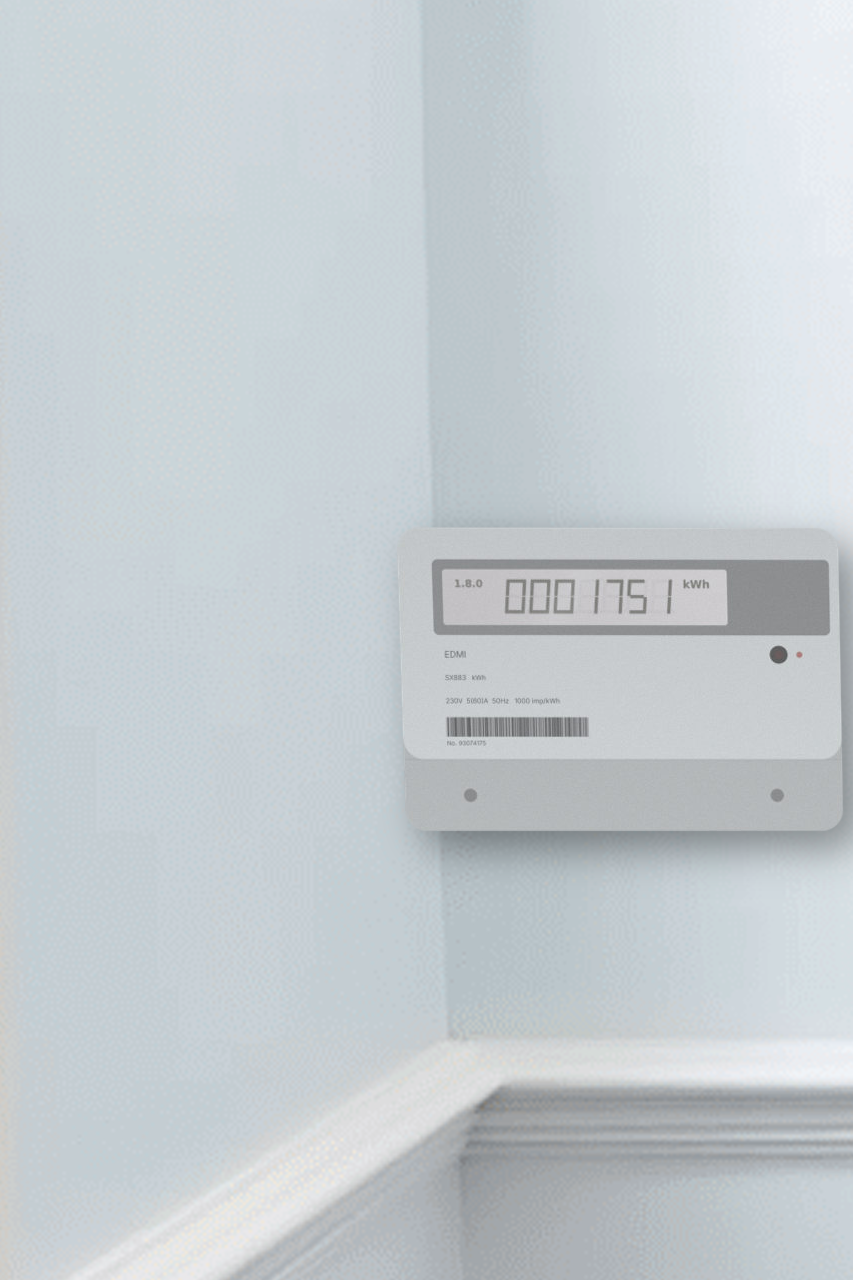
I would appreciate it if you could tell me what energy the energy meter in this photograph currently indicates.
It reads 1751 kWh
